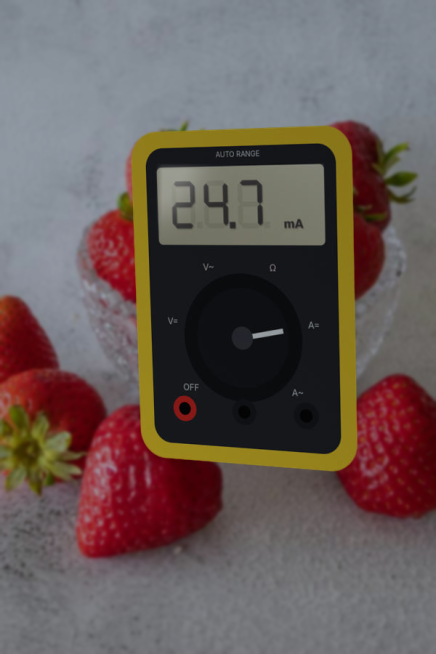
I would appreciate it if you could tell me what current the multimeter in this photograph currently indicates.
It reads 24.7 mA
